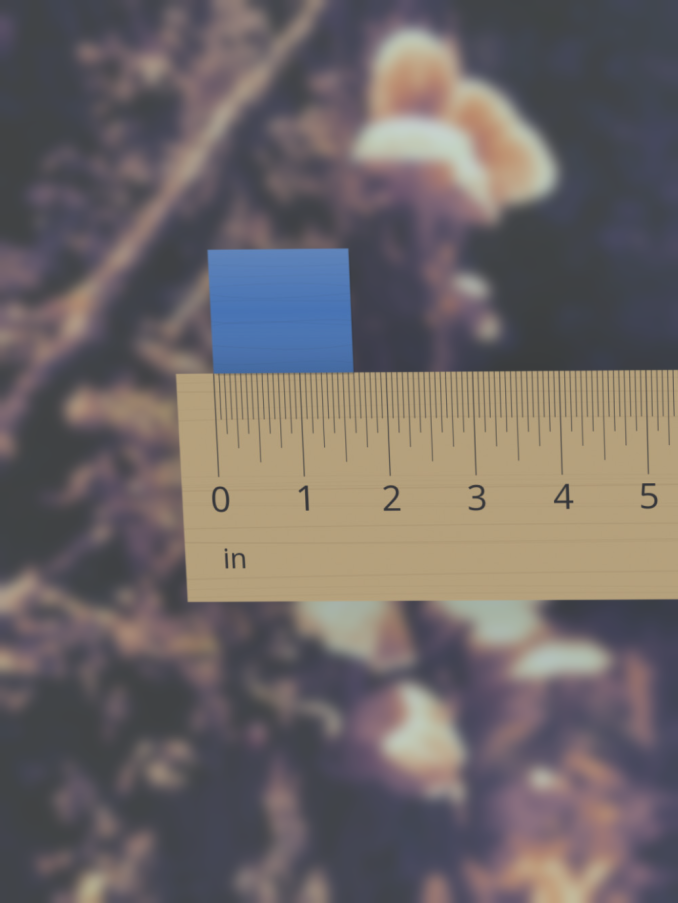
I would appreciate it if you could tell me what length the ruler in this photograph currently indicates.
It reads 1.625 in
